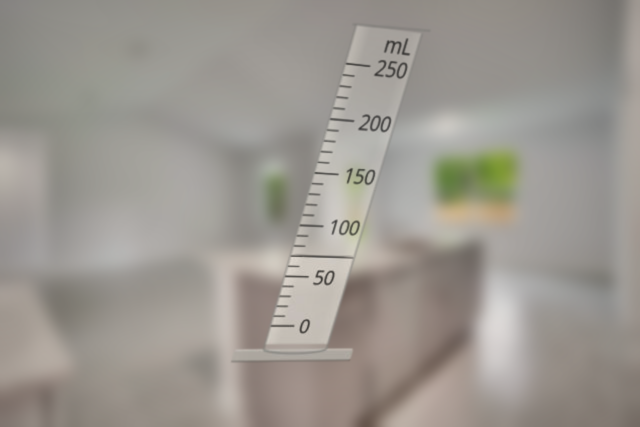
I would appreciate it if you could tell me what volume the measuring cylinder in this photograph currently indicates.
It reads 70 mL
